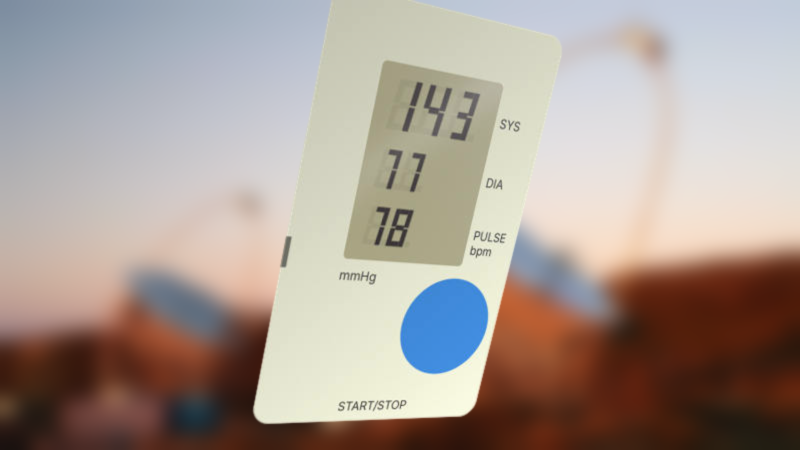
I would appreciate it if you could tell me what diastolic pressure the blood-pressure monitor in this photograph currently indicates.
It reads 77 mmHg
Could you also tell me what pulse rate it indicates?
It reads 78 bpm
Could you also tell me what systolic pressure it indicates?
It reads 143 mmHg
